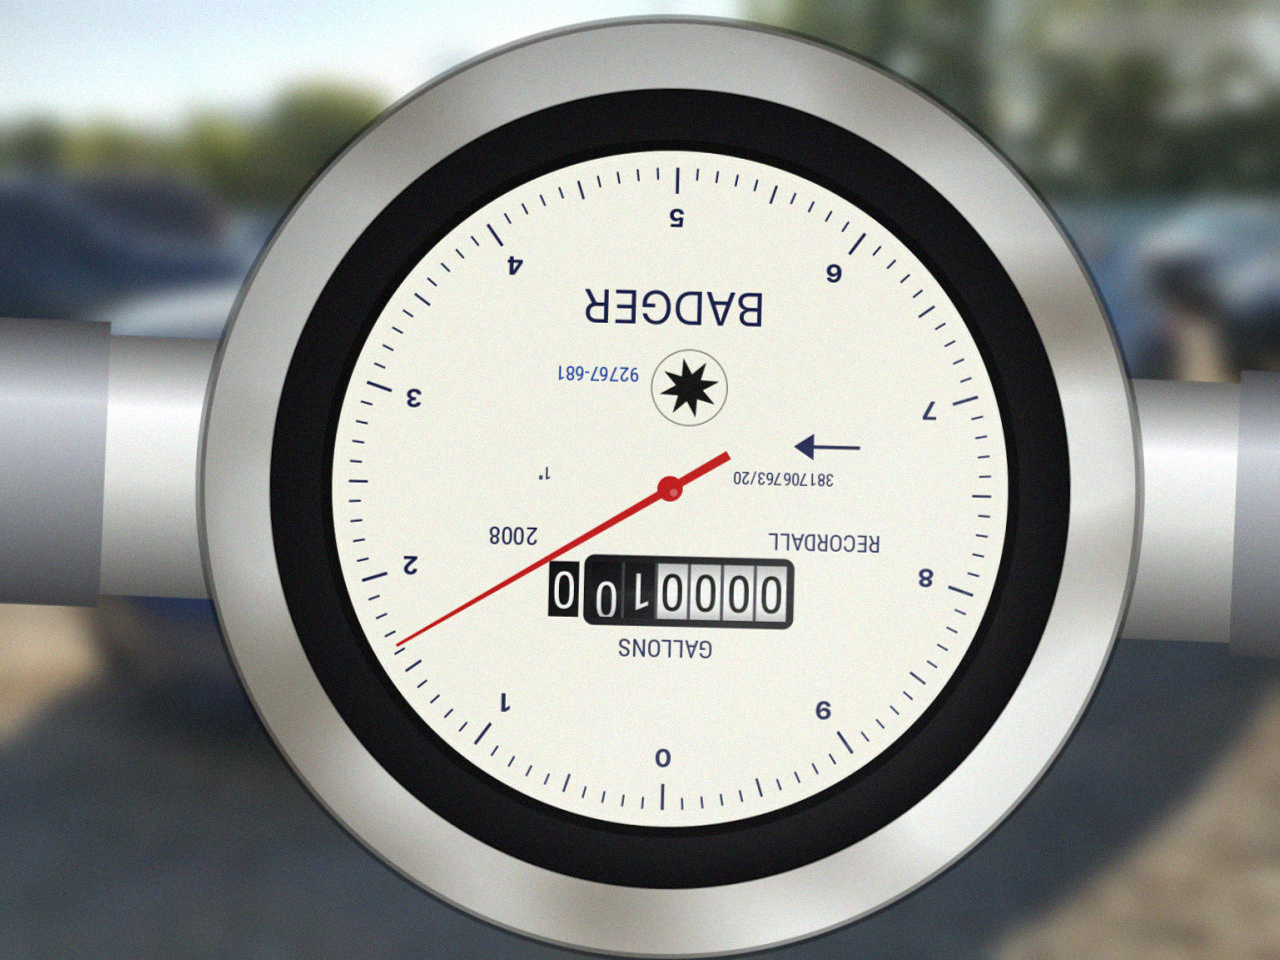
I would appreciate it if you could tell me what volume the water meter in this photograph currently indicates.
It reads 101.6 gal
